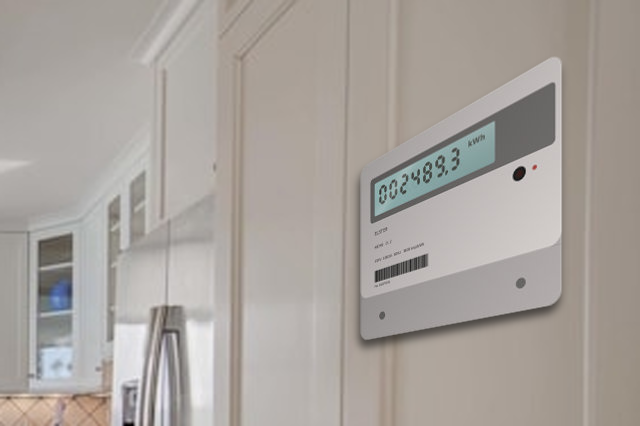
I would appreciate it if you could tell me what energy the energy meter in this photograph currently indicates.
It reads 2489.3 kWh
